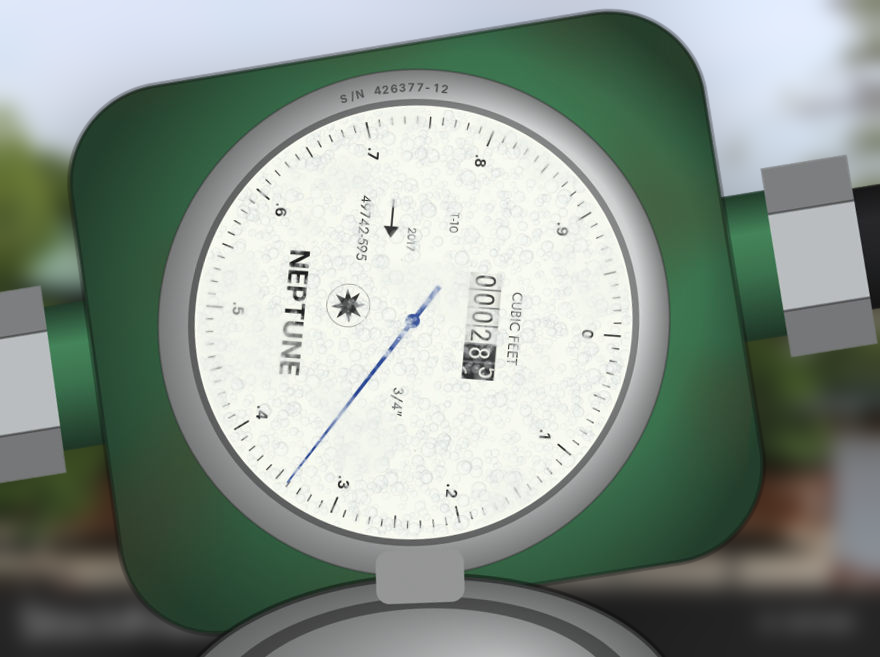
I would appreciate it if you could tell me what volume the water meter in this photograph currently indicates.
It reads 285.34 ft³
